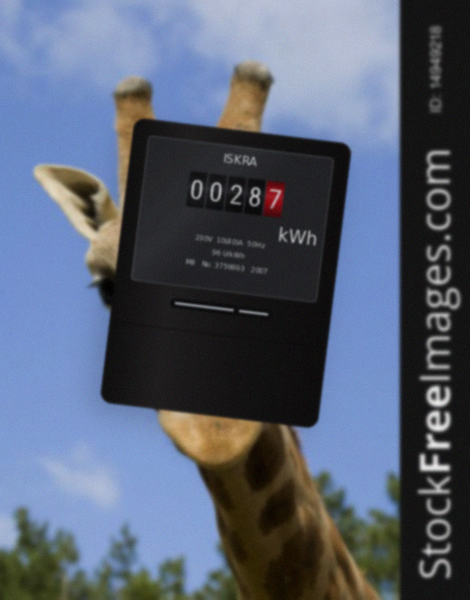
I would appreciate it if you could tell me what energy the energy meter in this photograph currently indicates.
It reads 28.7 kWh
